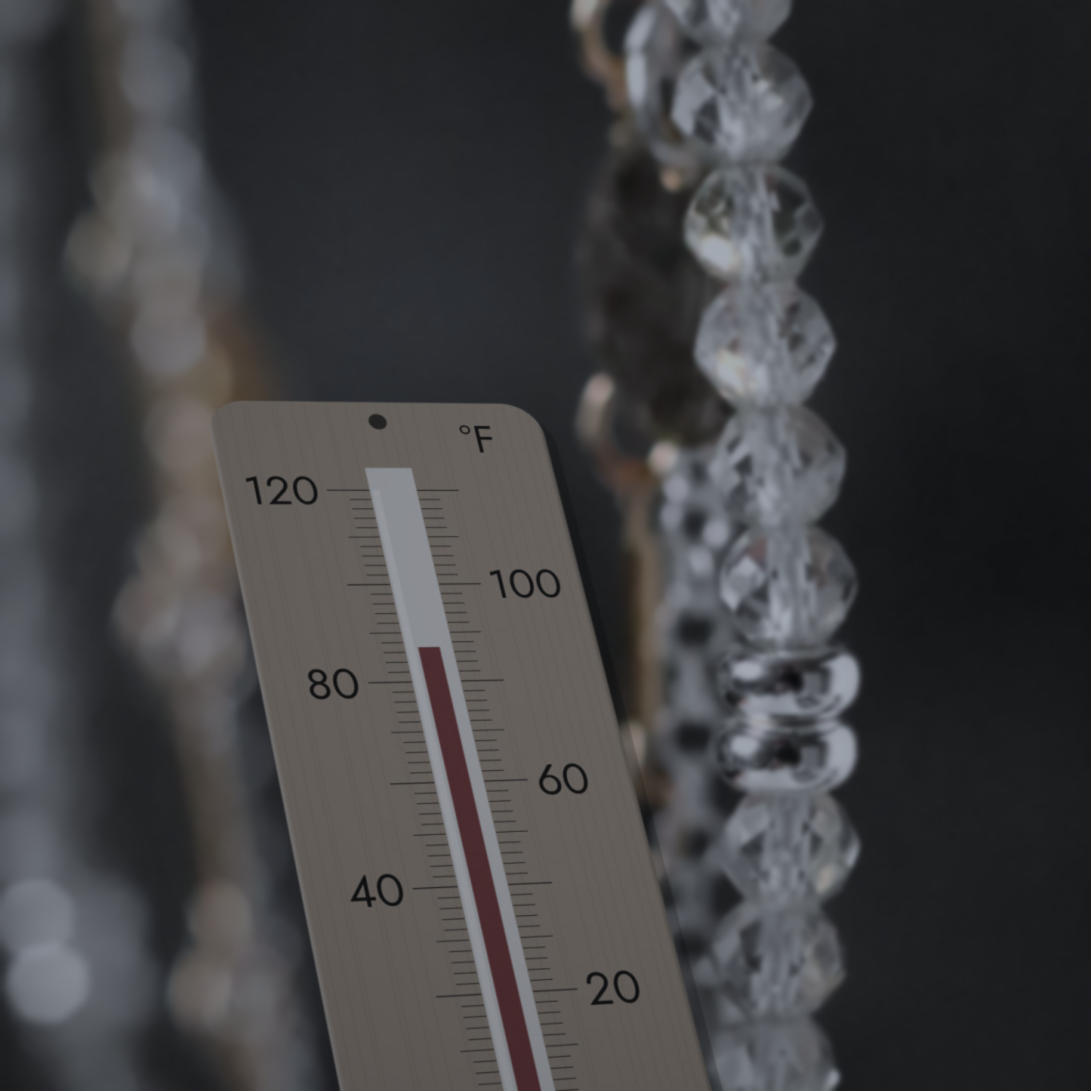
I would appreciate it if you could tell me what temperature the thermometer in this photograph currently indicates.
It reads 87 °F
